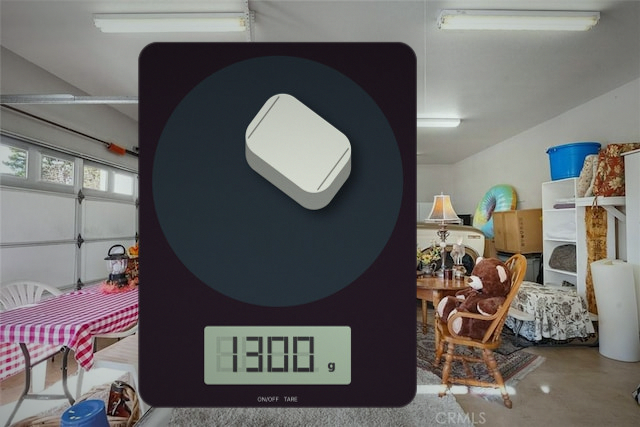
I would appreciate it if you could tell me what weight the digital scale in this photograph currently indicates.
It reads 1300 g
